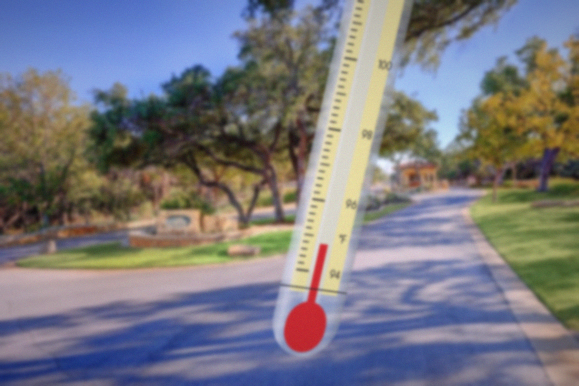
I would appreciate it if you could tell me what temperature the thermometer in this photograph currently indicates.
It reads 94.8 °F
